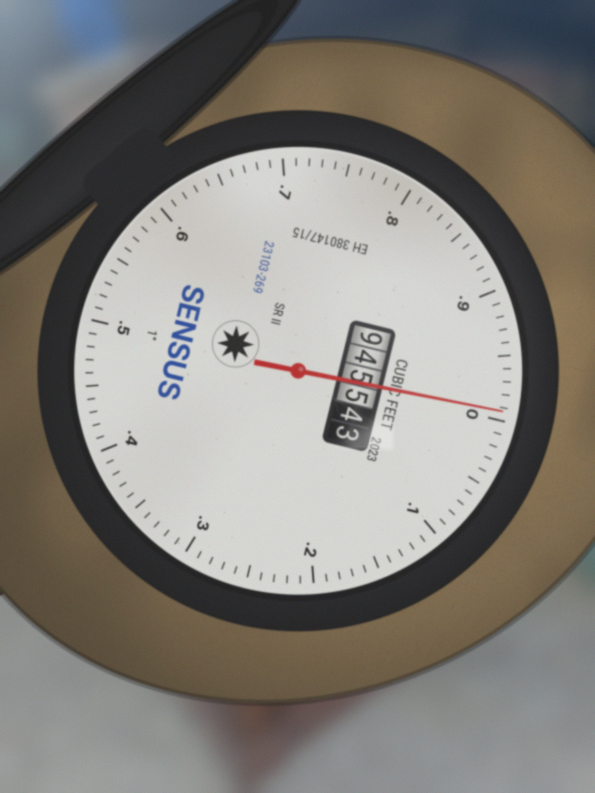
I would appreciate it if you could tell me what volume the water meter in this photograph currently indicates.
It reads 945542.99 ft³
